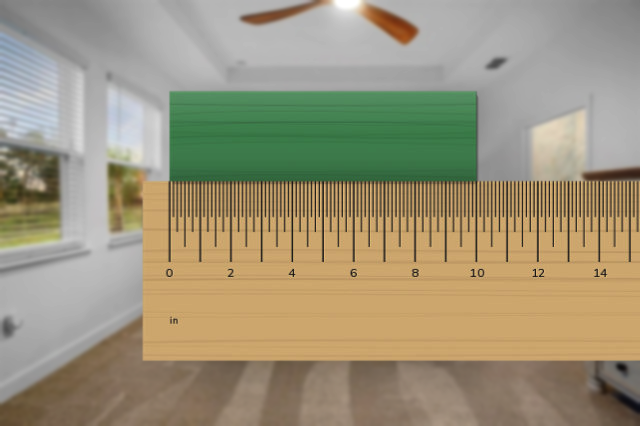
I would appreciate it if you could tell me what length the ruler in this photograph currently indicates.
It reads 10 in
